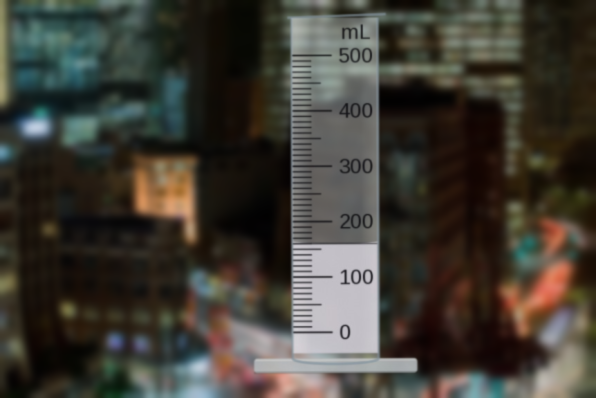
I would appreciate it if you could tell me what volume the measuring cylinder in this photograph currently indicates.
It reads 160 mL
